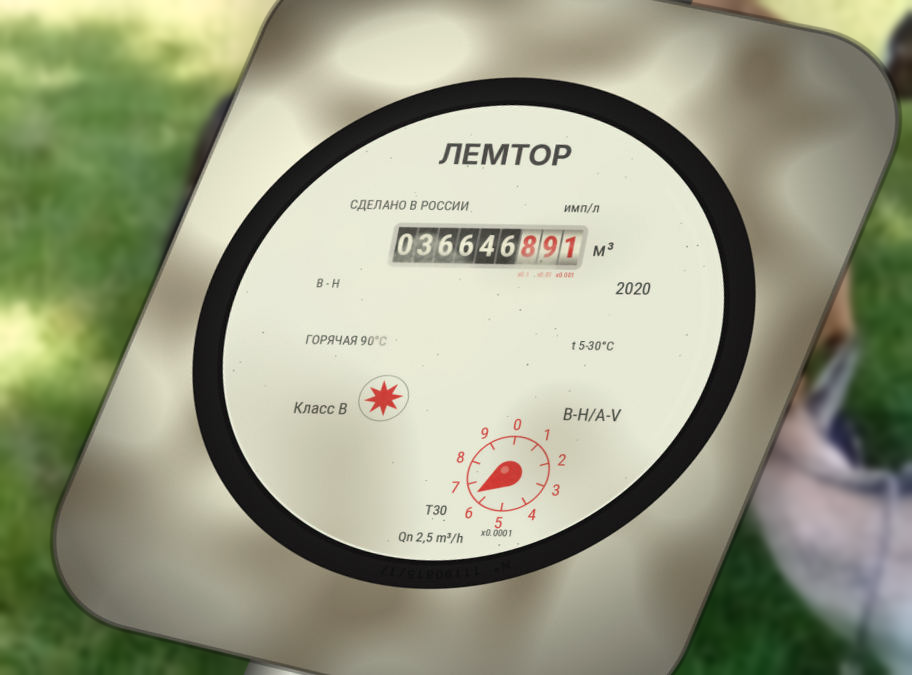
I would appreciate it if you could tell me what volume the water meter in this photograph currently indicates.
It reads 36646.8916 m³
